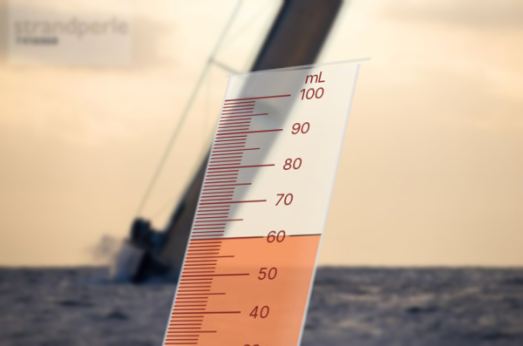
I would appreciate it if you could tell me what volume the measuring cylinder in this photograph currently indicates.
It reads 60 mL
